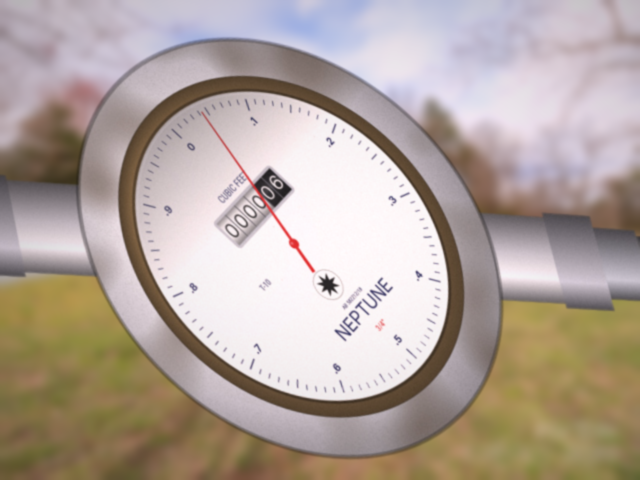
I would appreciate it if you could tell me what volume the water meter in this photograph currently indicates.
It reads 6.04 ft³
